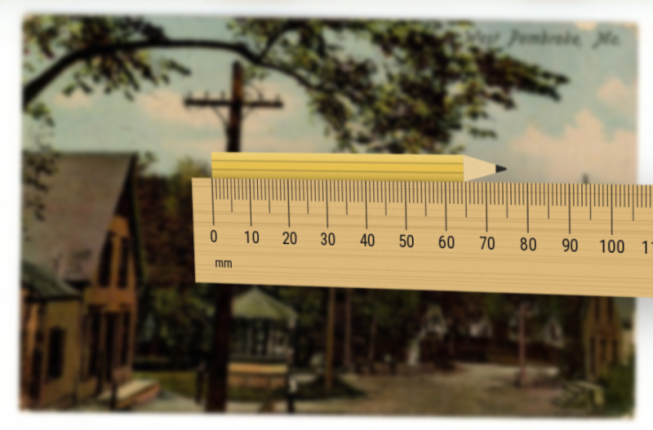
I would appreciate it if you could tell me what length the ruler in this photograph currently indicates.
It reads 75 mm
